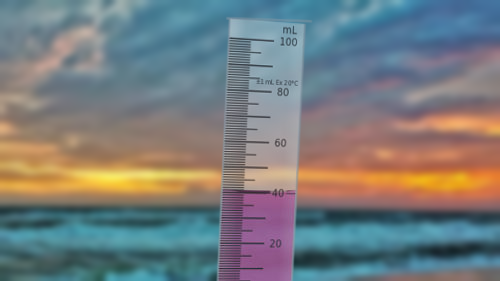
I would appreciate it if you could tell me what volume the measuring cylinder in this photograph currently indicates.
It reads 40 mL
